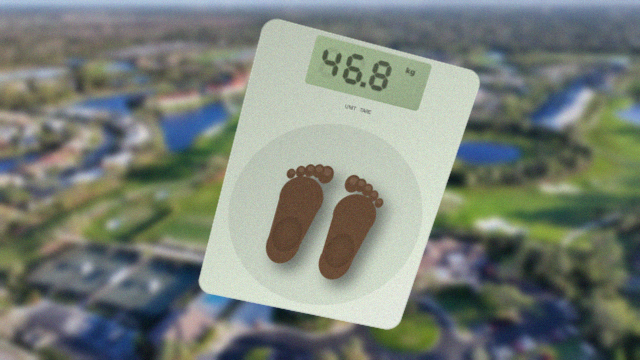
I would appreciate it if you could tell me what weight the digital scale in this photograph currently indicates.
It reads 46.8 kg
